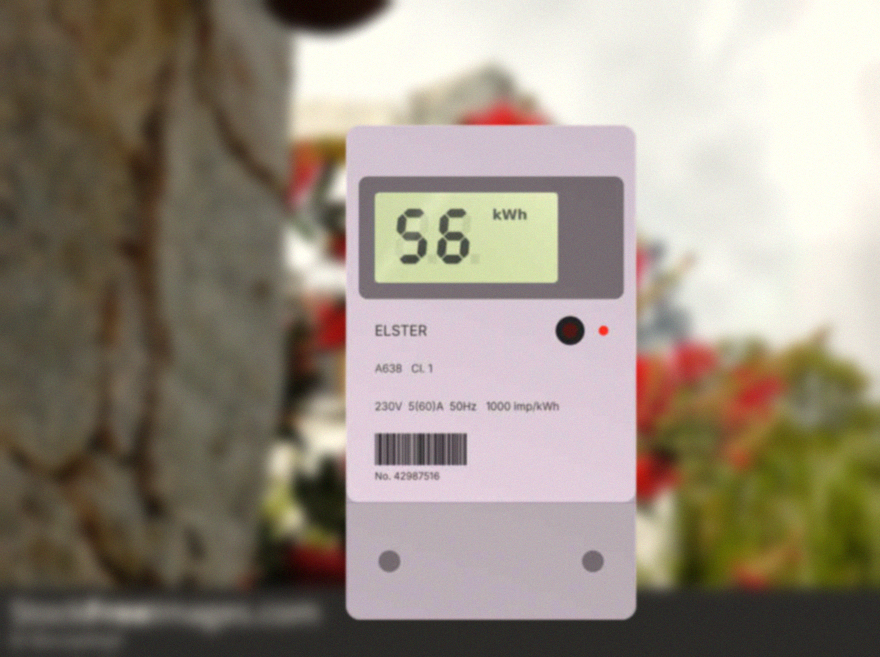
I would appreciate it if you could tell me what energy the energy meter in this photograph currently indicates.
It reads 56 kWh
